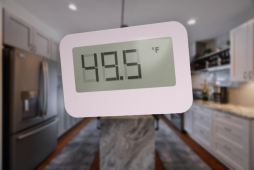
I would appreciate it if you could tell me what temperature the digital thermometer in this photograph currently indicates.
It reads 49.5 °F
